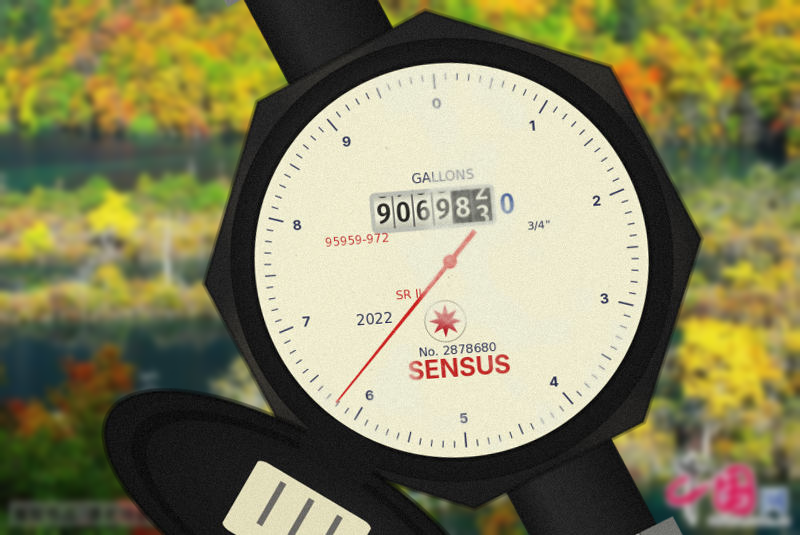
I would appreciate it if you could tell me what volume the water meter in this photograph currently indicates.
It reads 9069826.2 gal
